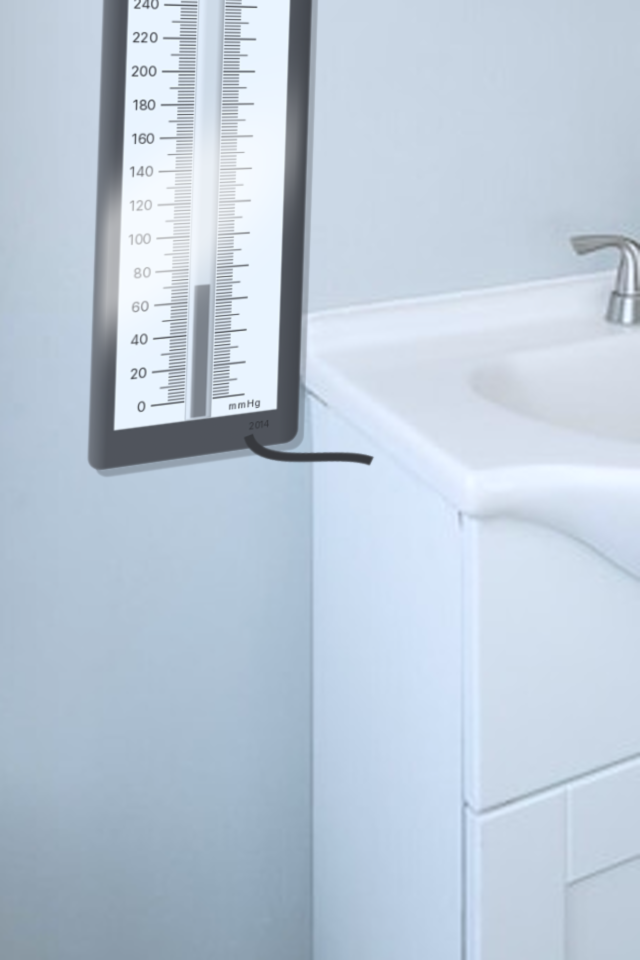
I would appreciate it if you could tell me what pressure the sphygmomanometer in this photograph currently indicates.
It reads 70 mmHg
